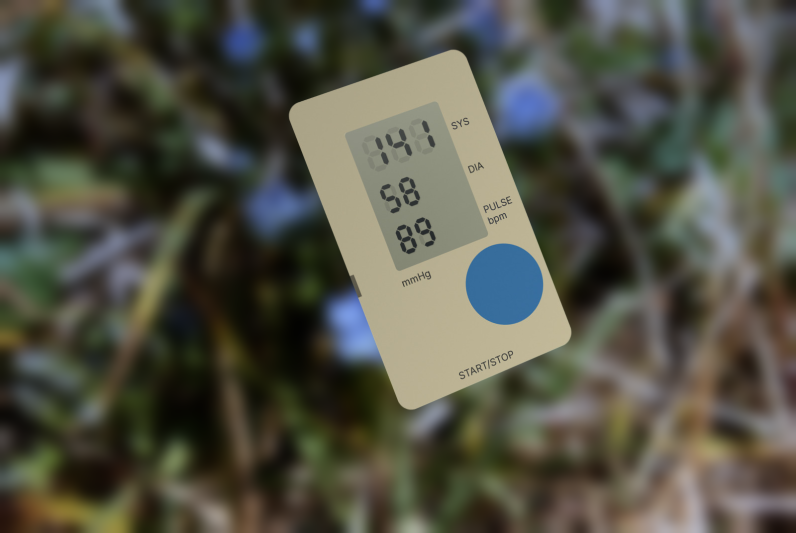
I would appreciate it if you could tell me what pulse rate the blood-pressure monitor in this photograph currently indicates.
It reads 89 bpm
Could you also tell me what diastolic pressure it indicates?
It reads 58 mmHg
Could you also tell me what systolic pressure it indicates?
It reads 141 mmHg
